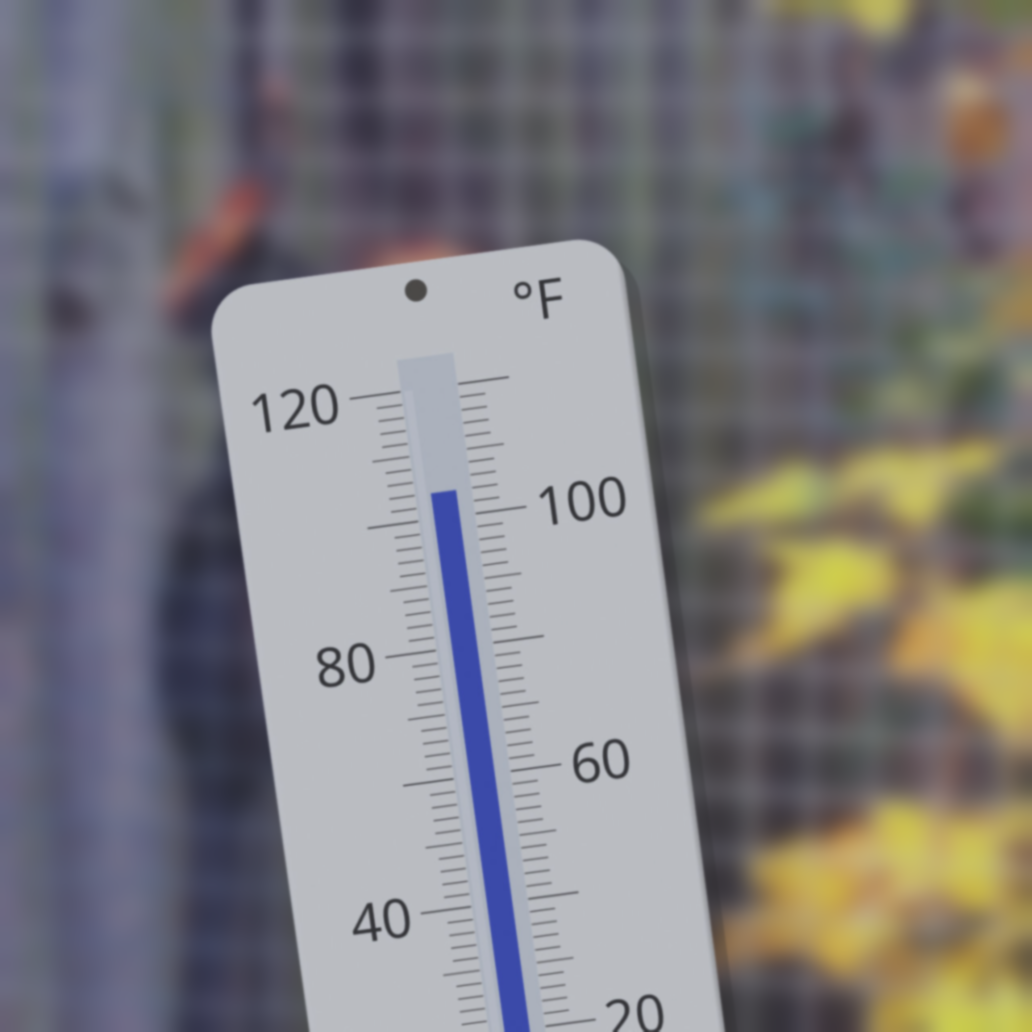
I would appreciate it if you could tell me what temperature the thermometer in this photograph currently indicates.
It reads 104 °F
